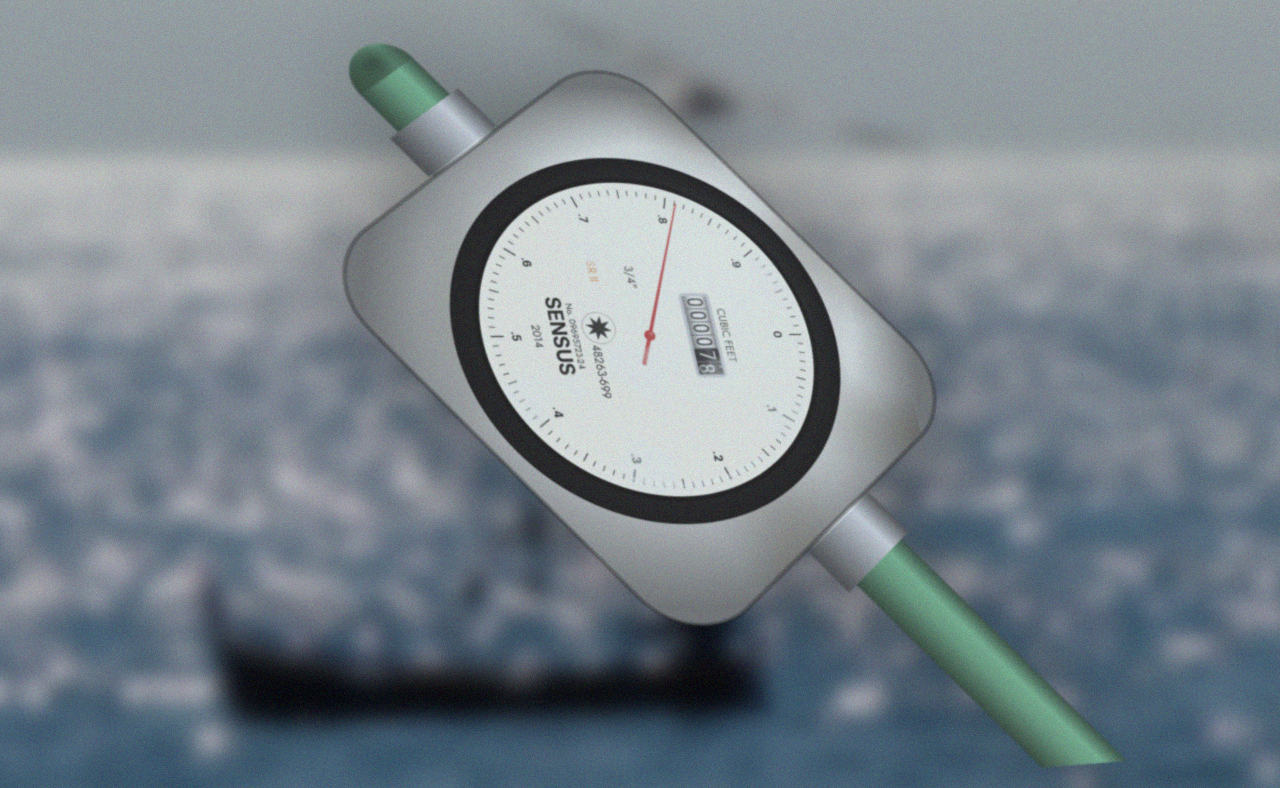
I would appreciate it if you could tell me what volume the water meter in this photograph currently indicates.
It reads 77.81 ft³
